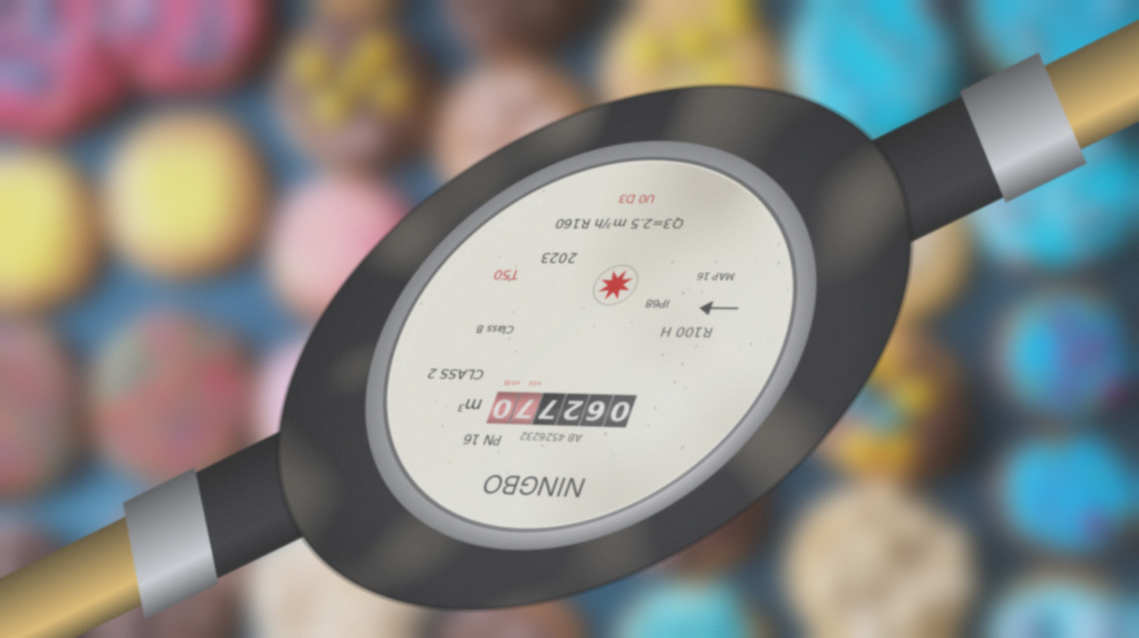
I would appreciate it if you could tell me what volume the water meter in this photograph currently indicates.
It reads 627.70 m³
